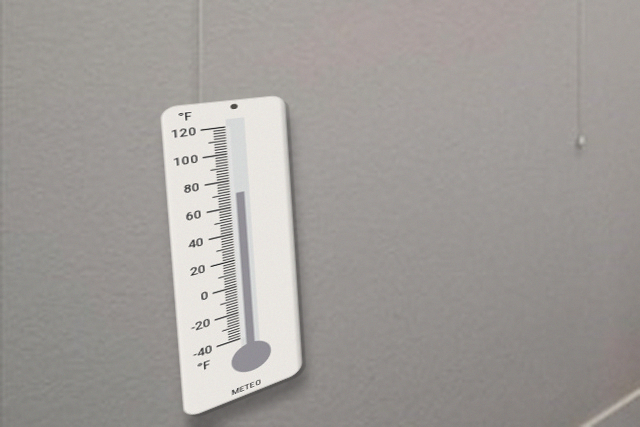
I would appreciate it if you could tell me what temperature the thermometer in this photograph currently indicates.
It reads 70 °F
